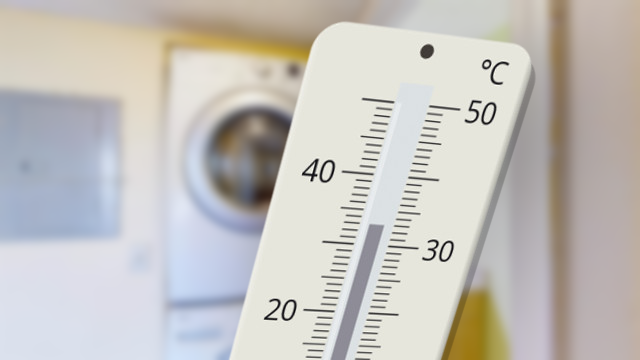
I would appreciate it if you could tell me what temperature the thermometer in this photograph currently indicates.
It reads 33 °C
